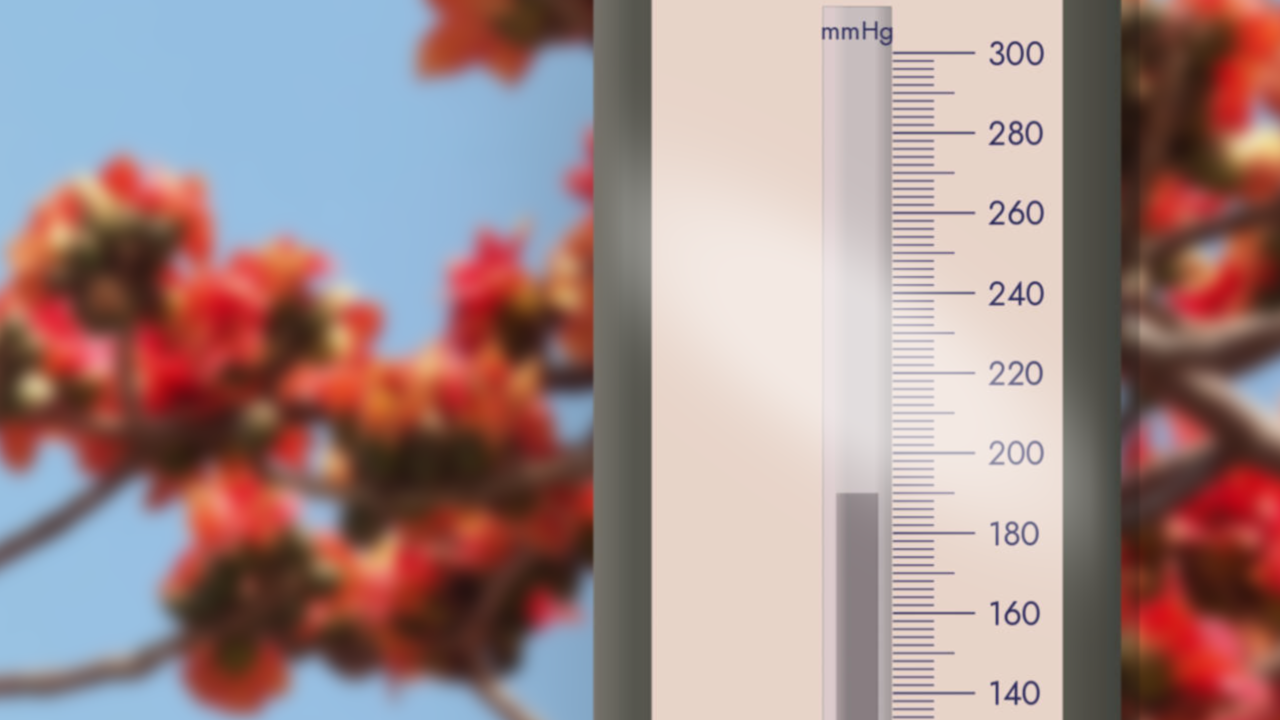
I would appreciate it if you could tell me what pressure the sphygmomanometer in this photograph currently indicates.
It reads 190 mmHg
